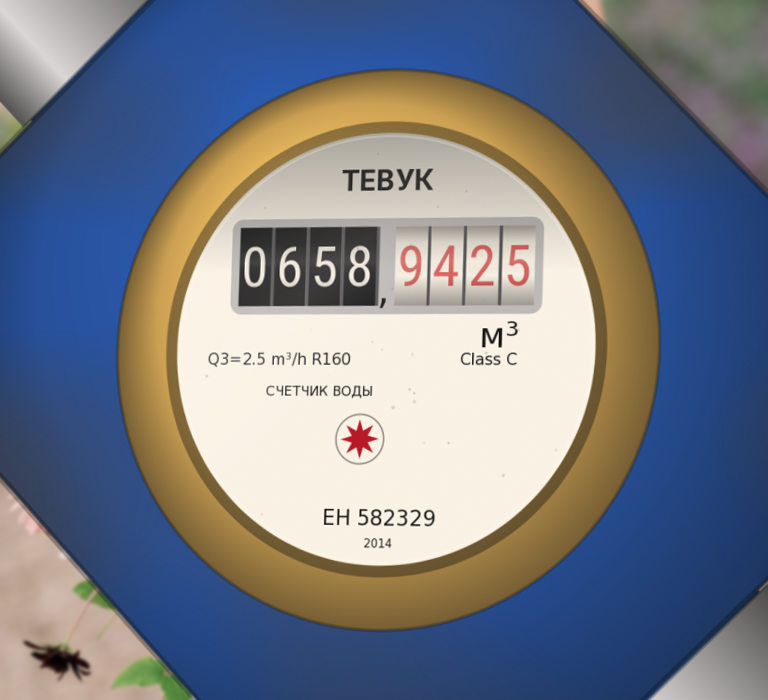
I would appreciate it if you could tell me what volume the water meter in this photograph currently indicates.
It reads 658.9425 m³
